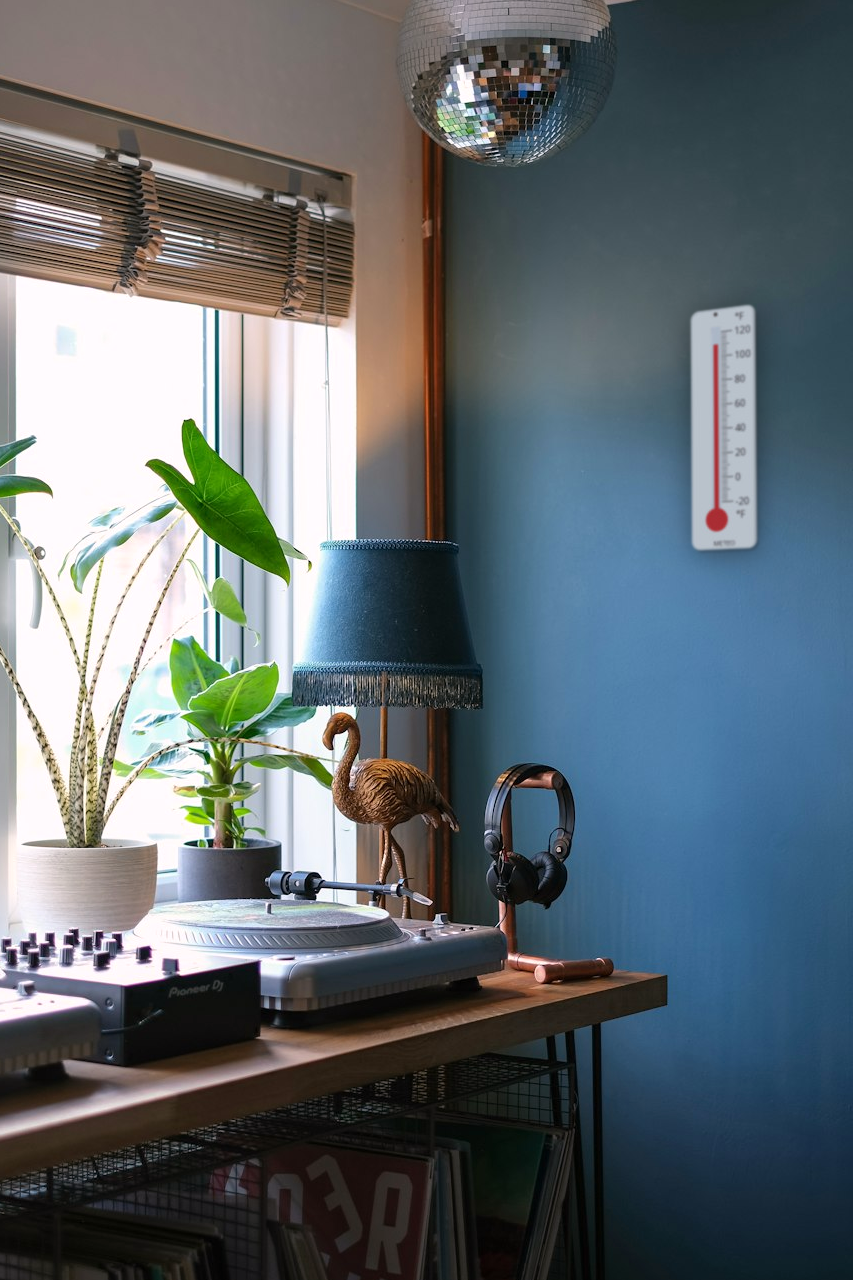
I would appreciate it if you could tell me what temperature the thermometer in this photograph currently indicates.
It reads 110 °F
